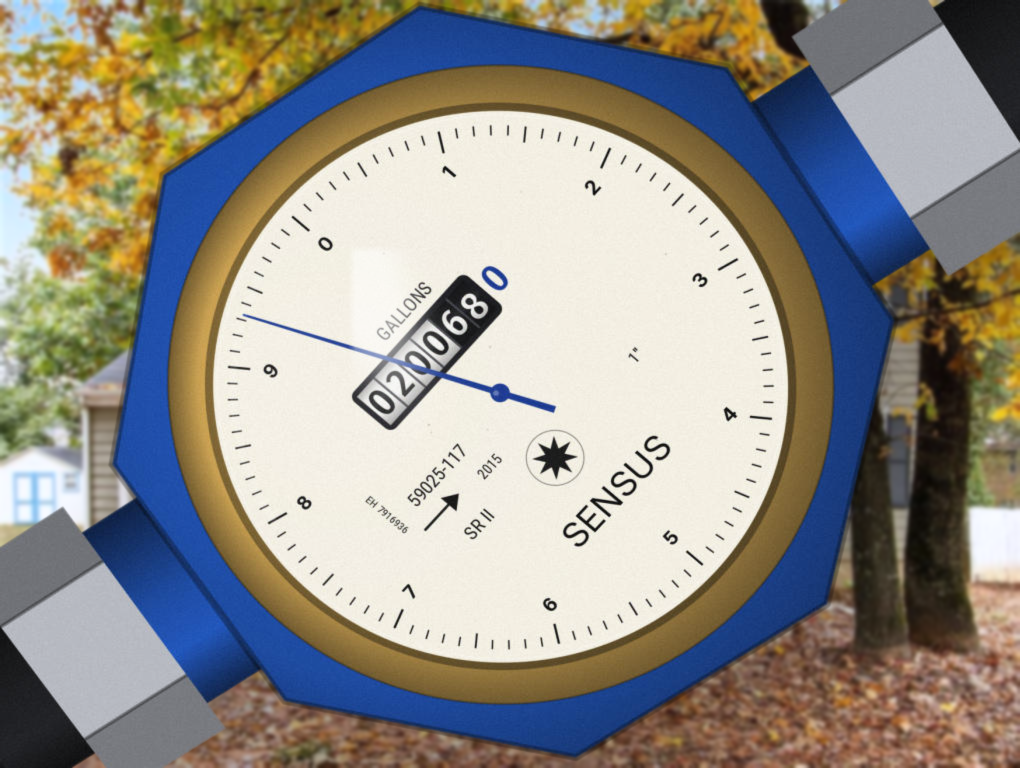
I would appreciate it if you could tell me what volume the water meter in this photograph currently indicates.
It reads 200679.3 gal
